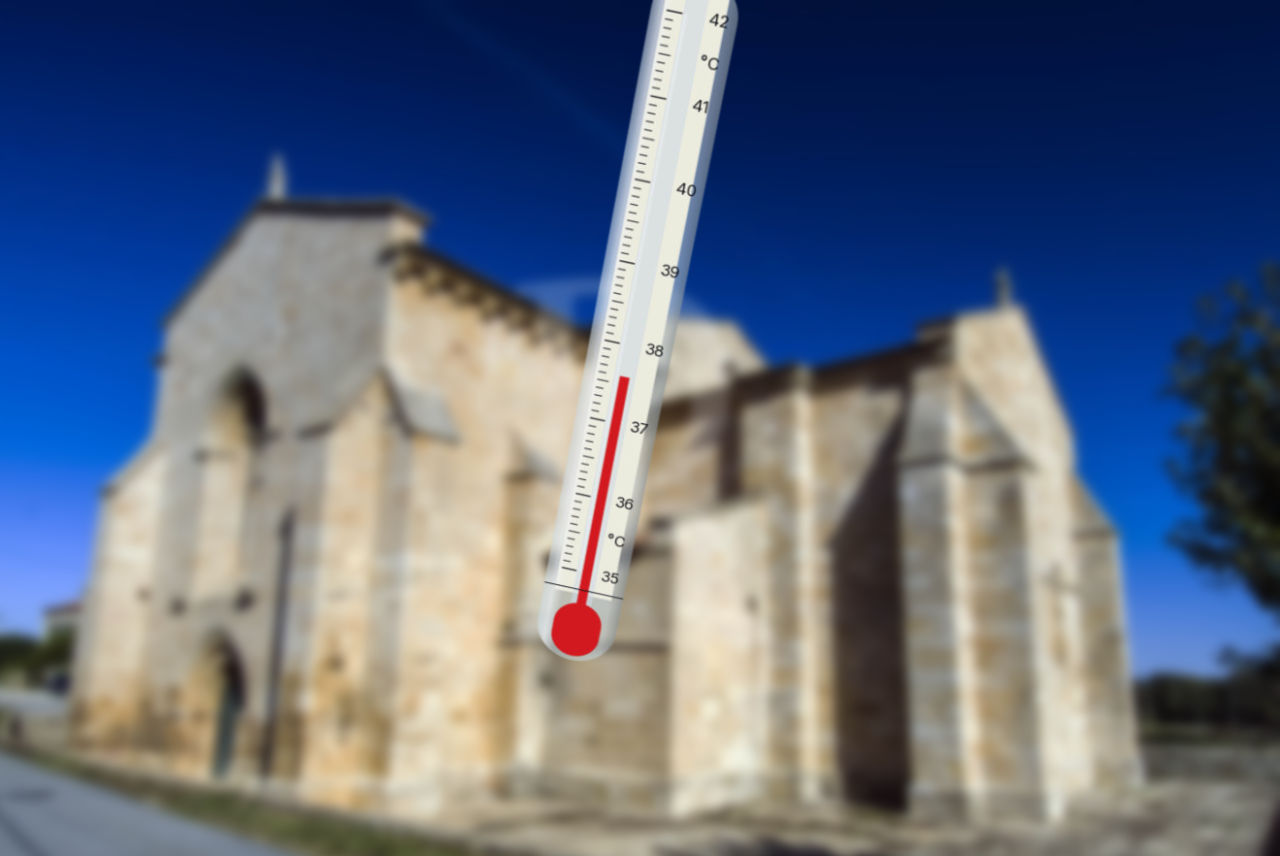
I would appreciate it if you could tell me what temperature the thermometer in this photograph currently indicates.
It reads 37.6 °C
